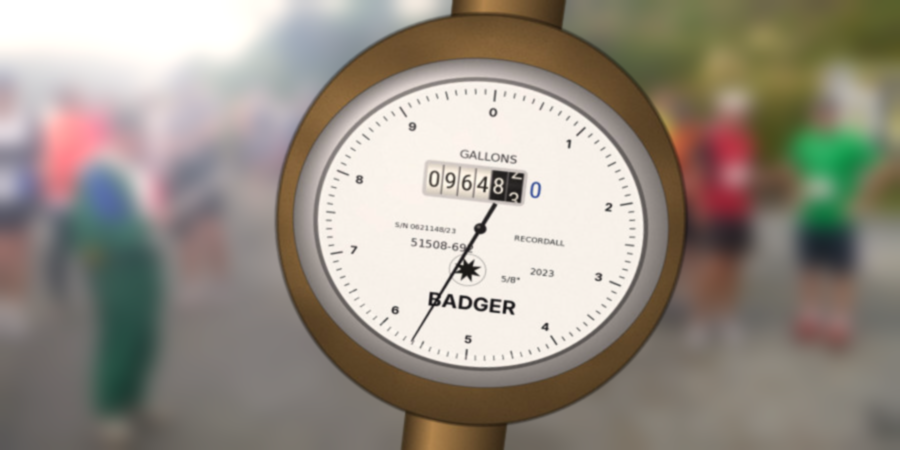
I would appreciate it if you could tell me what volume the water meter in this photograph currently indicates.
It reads 964825.6 gal
